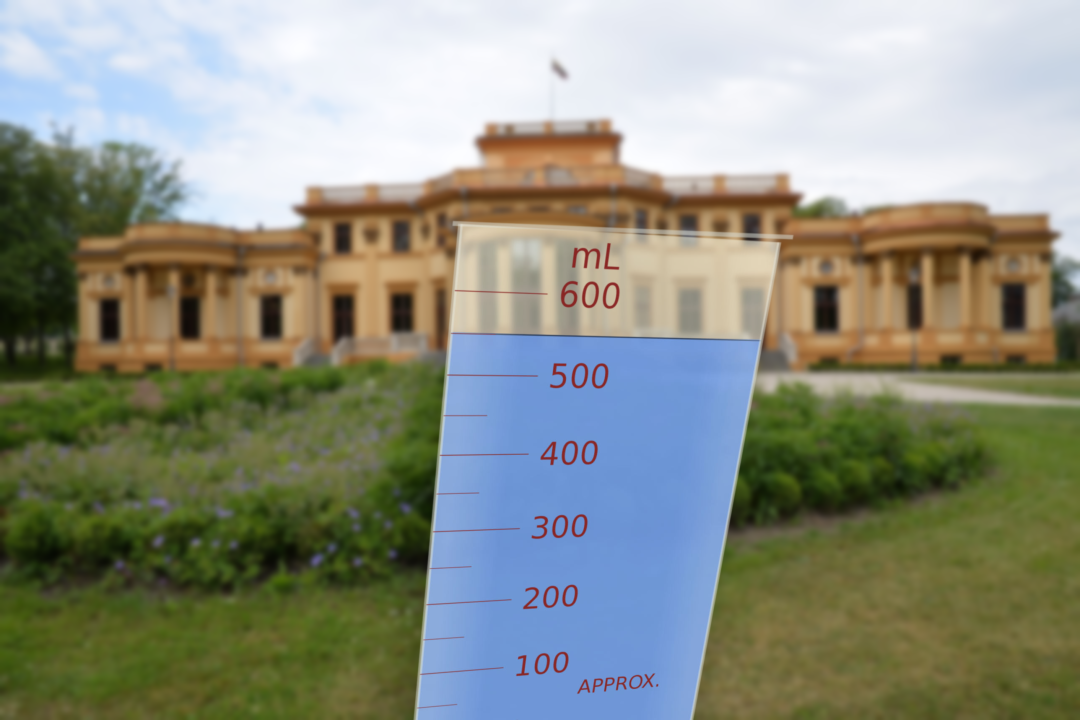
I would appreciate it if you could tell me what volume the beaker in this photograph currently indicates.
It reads 550 mL
